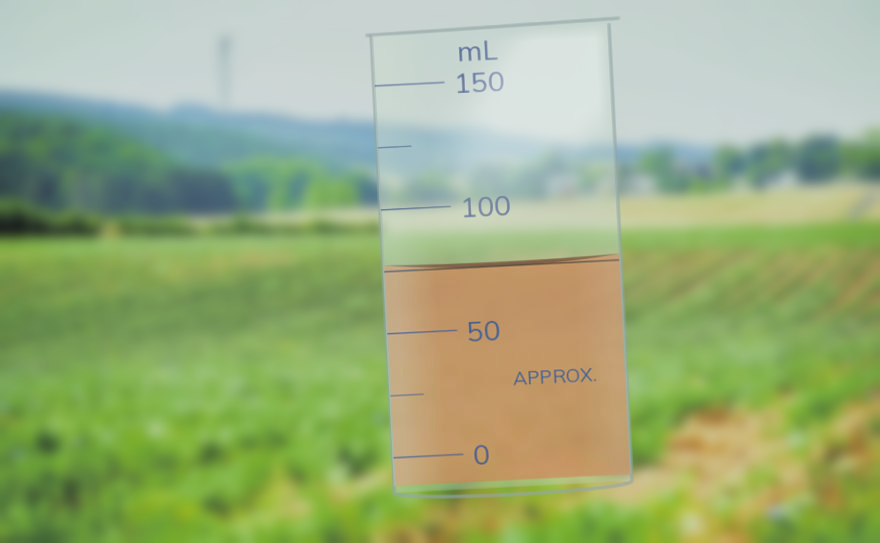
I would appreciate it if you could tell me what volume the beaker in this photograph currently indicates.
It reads 75 mL
